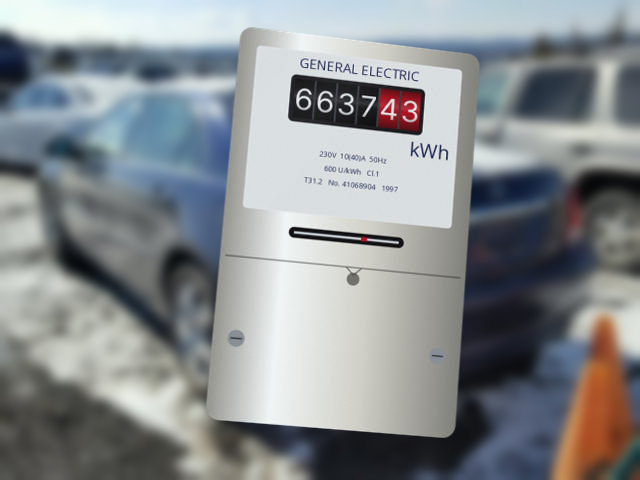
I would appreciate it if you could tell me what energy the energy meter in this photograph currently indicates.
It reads 6637.43 kWh
